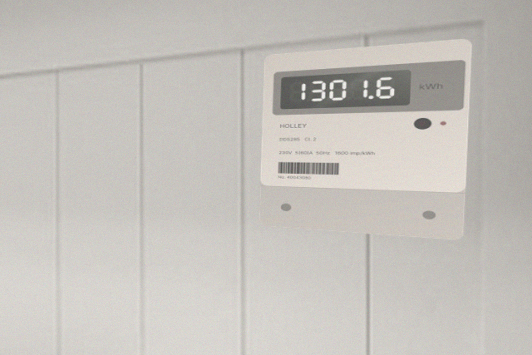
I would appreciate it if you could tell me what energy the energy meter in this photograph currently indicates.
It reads 1301.6 kWh
